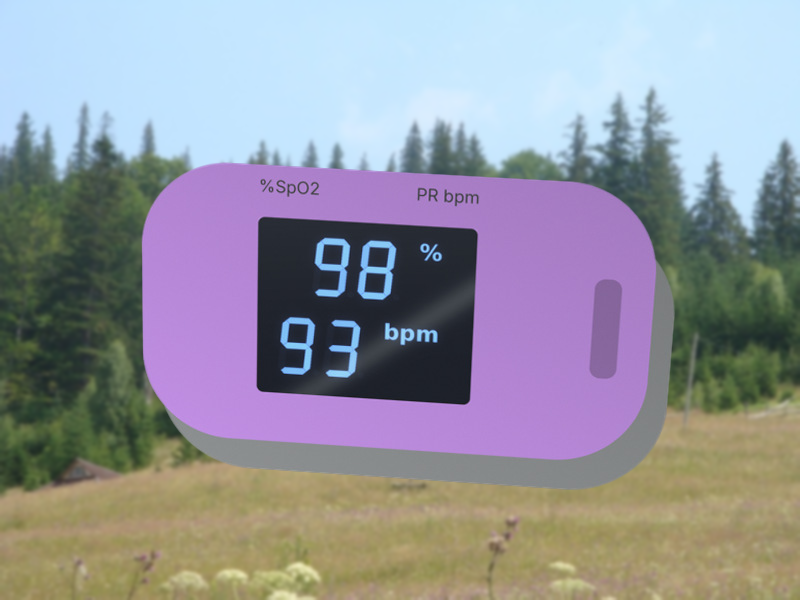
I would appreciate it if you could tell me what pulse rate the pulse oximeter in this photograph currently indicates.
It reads 93 bpm
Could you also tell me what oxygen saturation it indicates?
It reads 98 %
